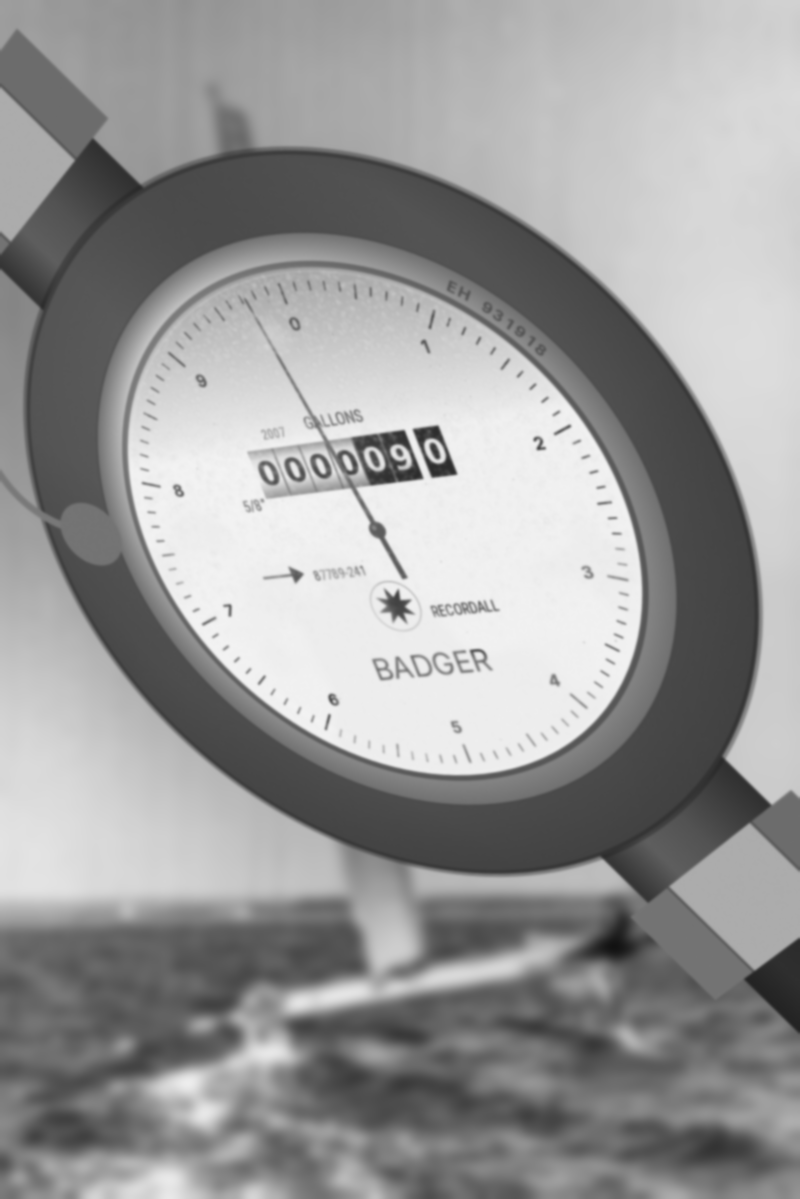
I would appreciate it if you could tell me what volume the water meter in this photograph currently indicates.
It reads 89.7 gal
